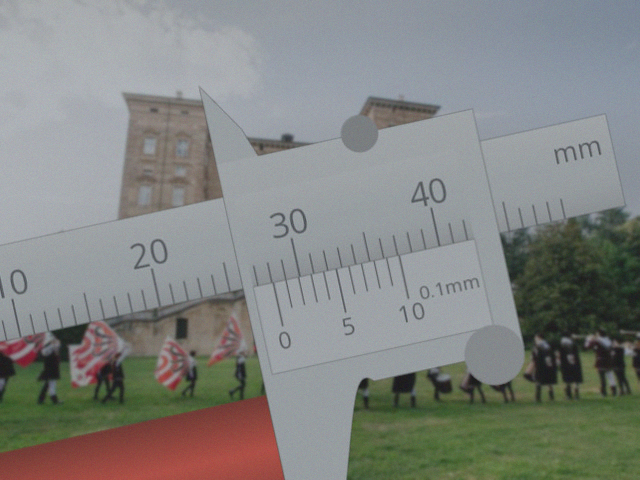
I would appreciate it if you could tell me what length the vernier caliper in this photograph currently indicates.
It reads 28.1 mm
